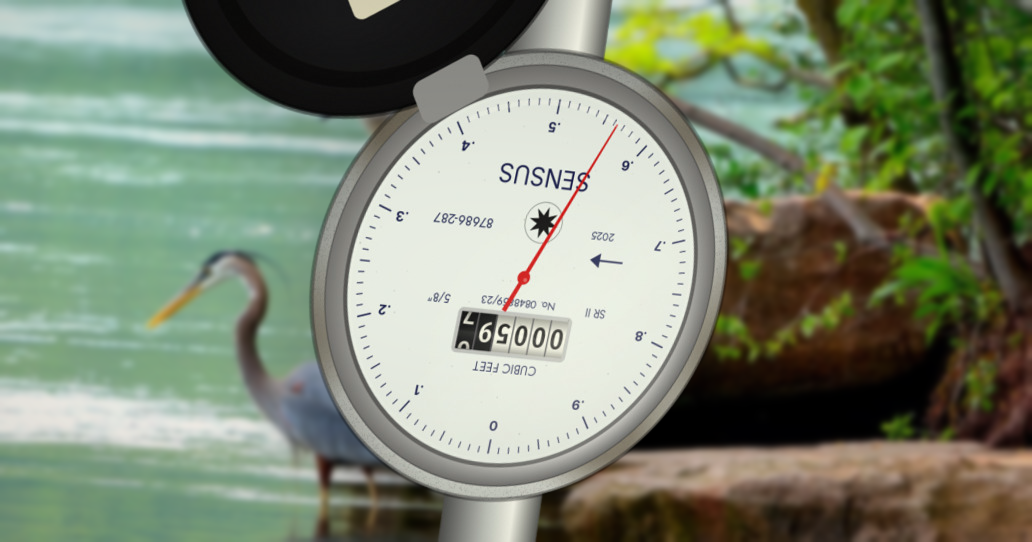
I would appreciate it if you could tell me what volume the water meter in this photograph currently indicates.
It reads 596.56 ft³
